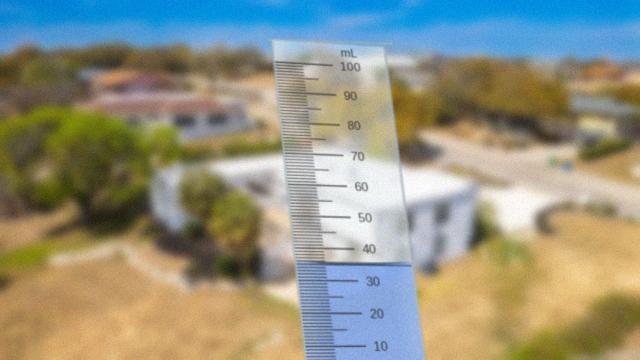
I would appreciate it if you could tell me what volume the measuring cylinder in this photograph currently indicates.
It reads 35 mL
